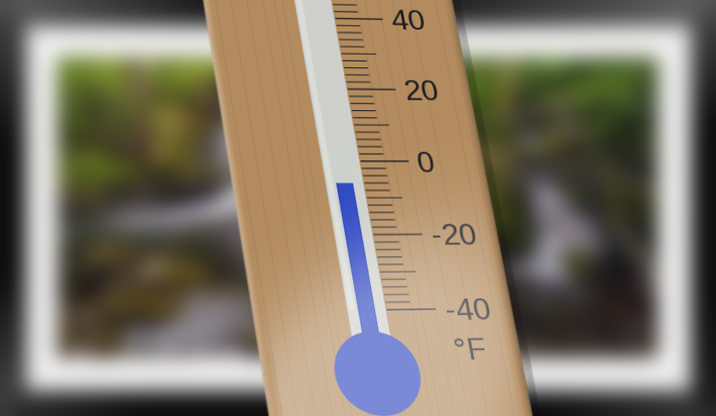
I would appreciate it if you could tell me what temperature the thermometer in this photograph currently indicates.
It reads -6 °F
